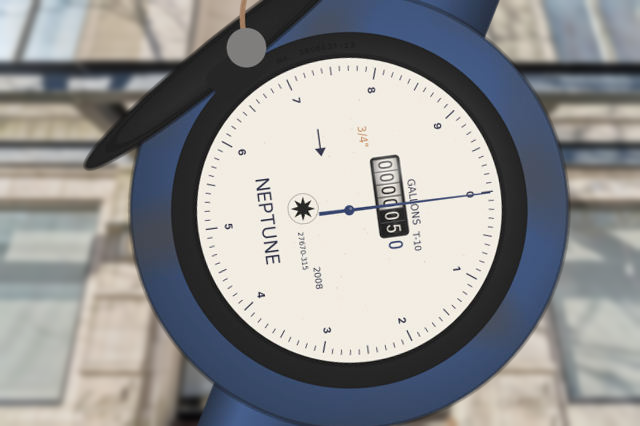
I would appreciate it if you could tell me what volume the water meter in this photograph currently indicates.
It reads 50.0 gal
